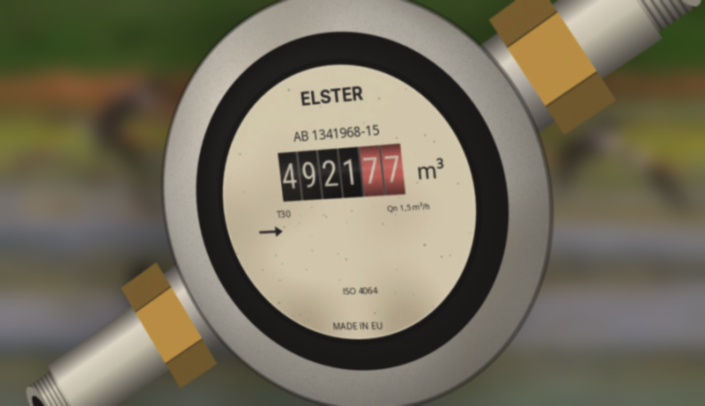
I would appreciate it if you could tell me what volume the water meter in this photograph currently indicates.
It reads 4921.77 m³
